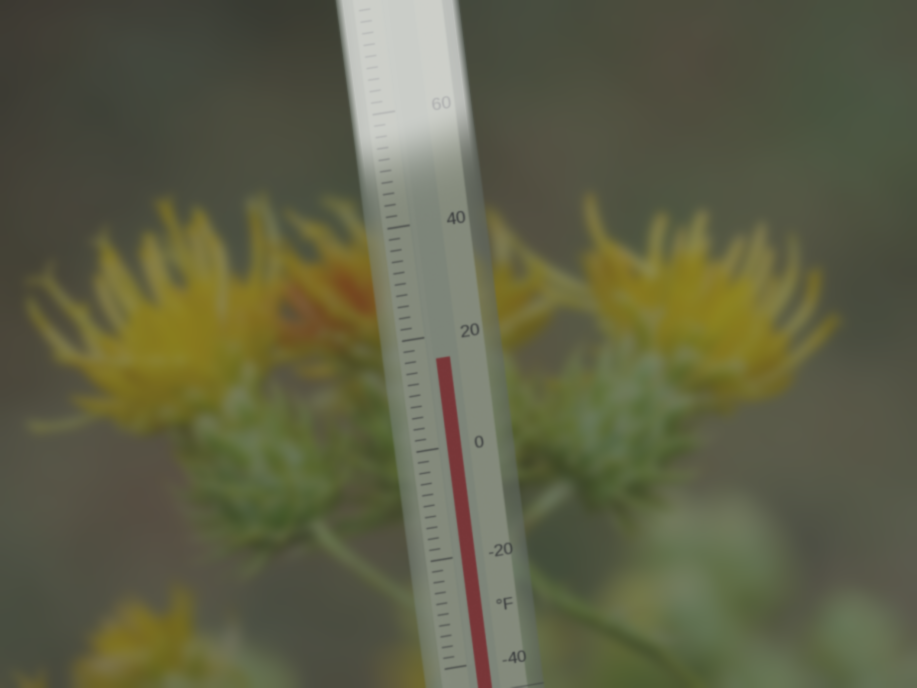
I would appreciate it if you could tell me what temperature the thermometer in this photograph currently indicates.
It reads 16 °F
